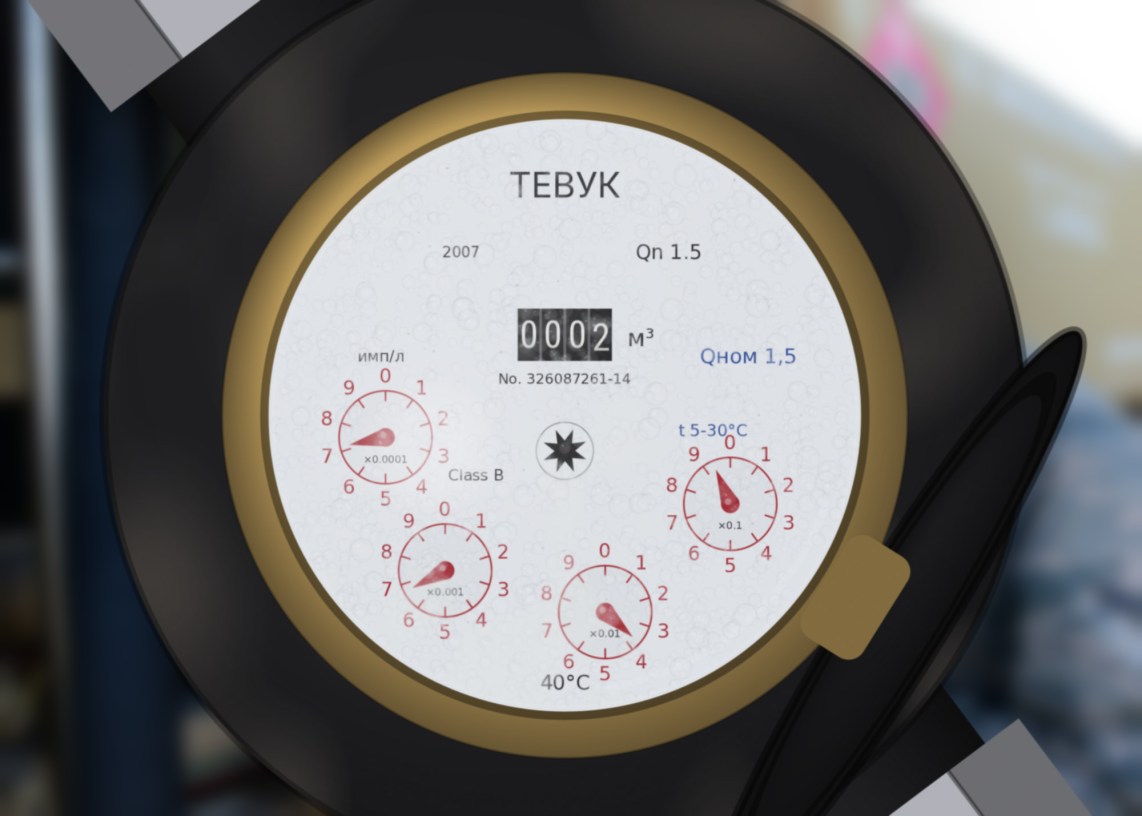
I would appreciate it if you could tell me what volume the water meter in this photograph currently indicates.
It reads 1.9367 m³
